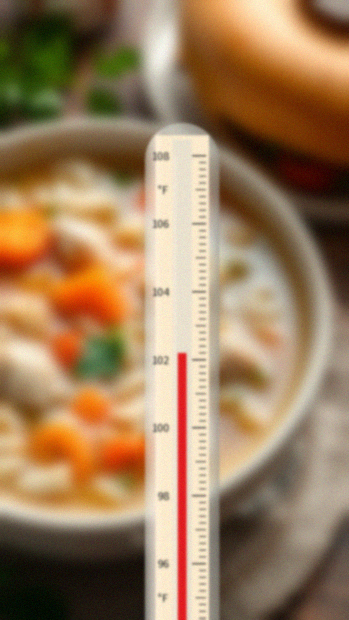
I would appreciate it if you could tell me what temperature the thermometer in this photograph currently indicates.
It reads 102.2 °F
